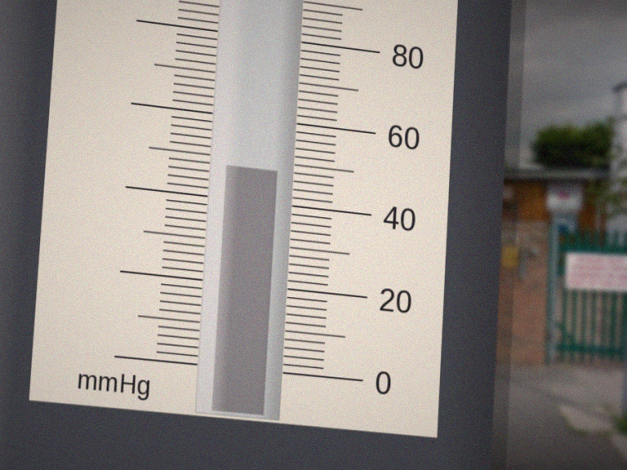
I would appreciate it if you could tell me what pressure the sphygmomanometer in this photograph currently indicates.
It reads 48 mmHg
